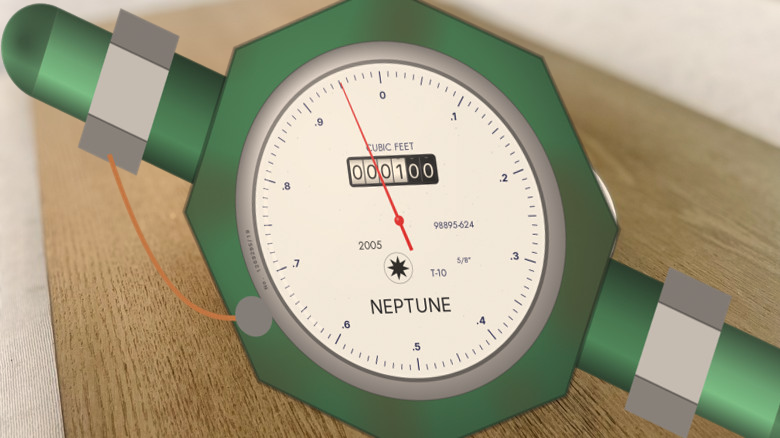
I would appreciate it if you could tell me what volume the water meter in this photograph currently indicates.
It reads 99.95 ft³
